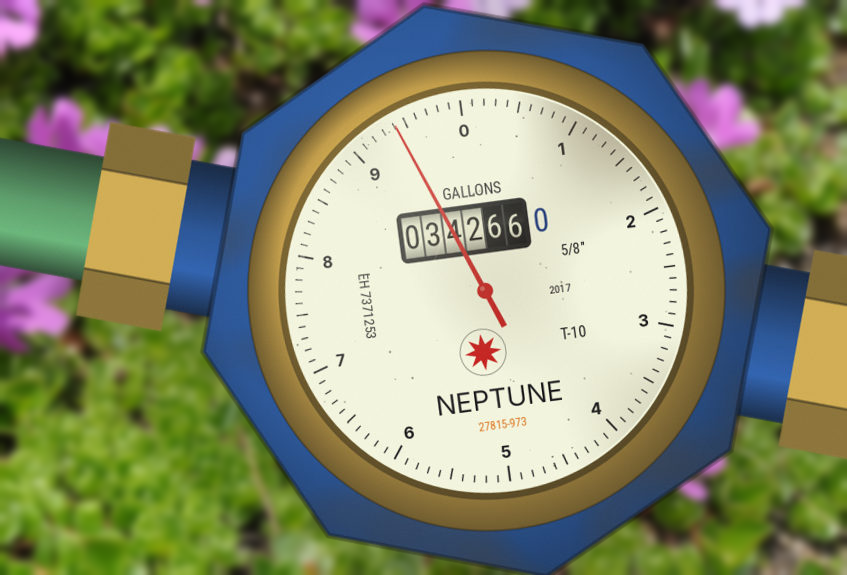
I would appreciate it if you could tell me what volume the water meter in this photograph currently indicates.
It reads 342659.4 gal
